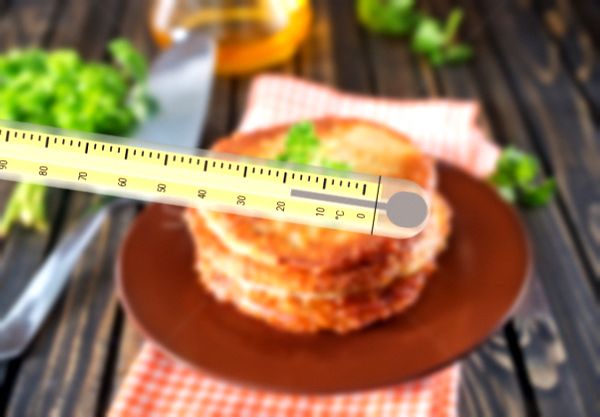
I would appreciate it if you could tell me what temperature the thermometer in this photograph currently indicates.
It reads 18 °C
